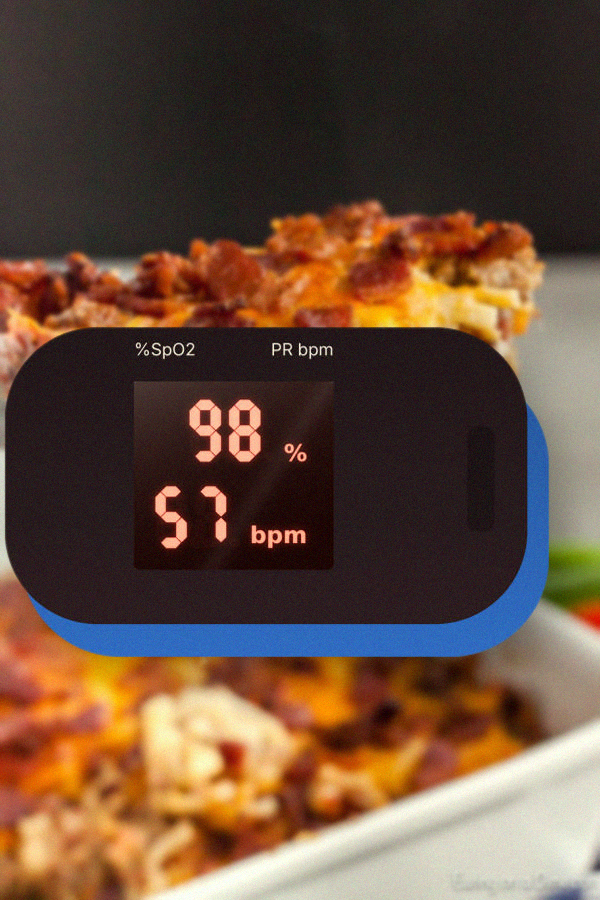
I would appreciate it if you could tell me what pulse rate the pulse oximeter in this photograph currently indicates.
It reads 57 bpm
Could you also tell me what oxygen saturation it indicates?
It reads 98 %
